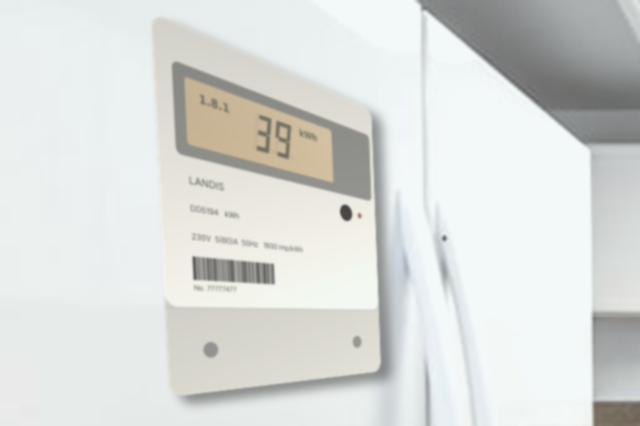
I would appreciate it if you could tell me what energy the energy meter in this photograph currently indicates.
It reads 39 kWh
